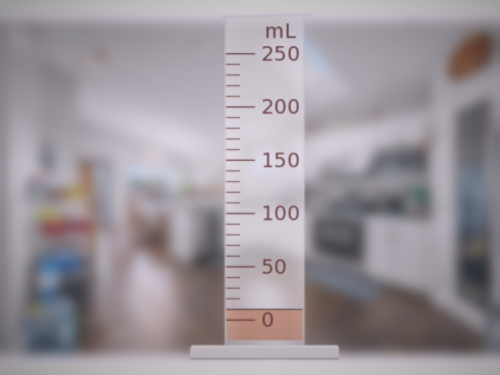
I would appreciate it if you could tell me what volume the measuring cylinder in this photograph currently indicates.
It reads 10 mL
